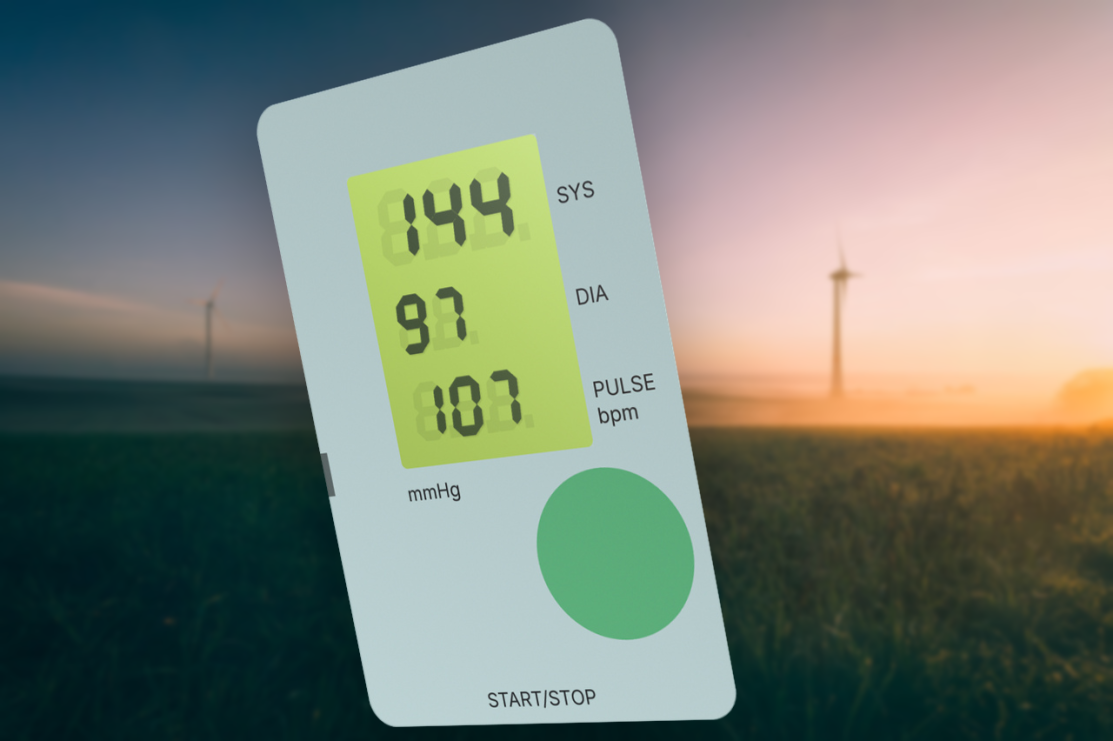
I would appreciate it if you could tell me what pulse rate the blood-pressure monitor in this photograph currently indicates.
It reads 107 bpm
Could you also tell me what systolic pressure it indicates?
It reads 144 mmHg
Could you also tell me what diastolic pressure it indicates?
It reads 97 mmHg
